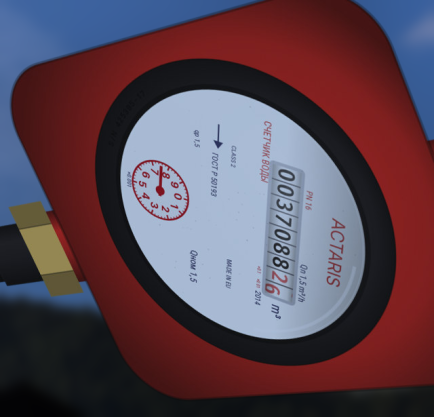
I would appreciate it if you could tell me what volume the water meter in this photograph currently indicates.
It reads 37088.257 m³
